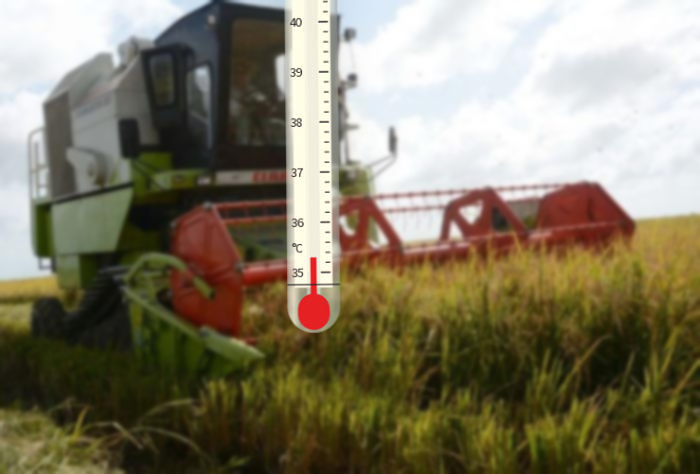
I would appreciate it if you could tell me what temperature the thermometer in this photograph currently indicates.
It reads 35.3 °C
